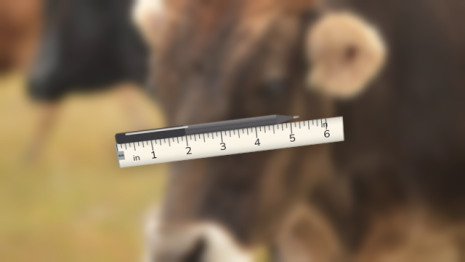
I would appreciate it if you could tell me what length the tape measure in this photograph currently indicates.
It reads 5.25 in
